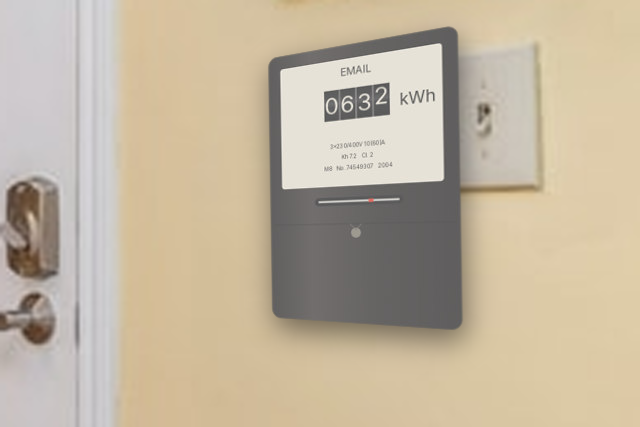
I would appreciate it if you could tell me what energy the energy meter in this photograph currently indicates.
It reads 632 kWh
